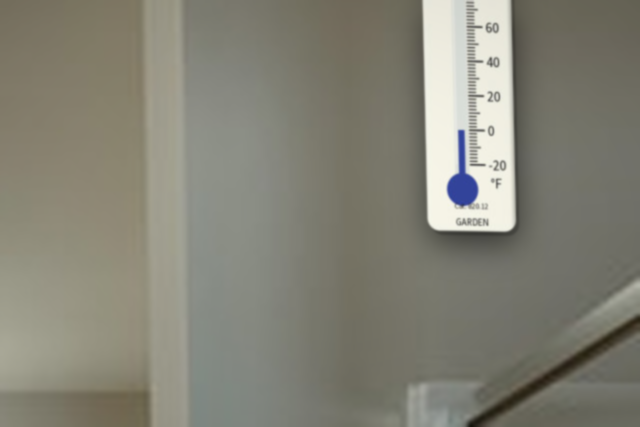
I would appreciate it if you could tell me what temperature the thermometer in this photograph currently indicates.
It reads 0 °F
